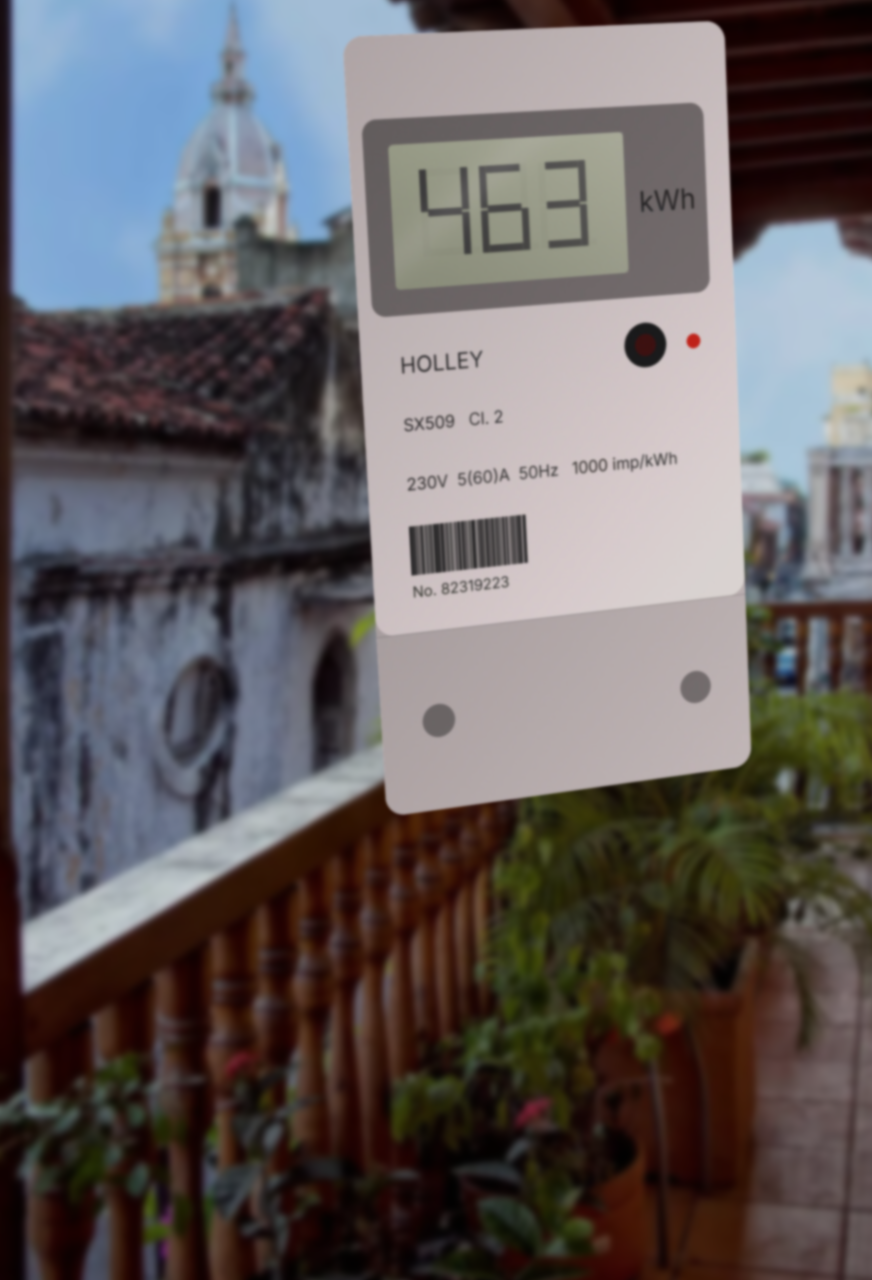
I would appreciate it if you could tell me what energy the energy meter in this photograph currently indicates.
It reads 463 kWh
